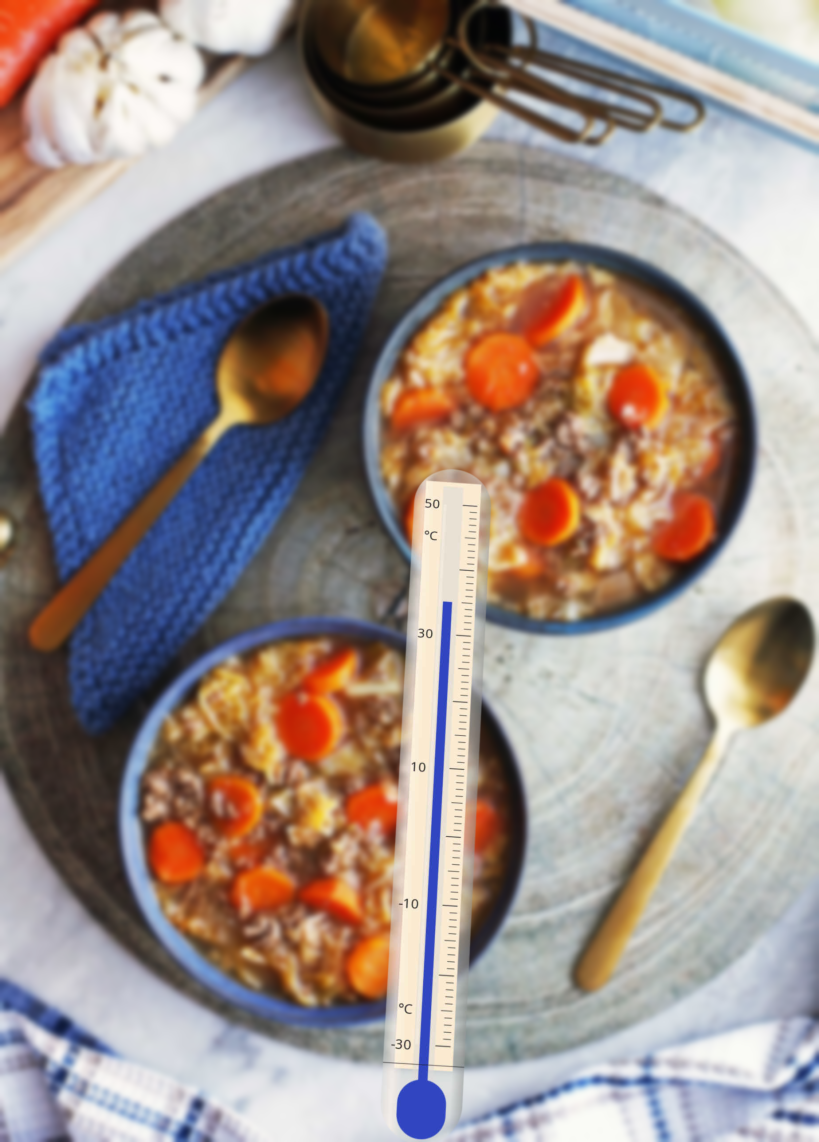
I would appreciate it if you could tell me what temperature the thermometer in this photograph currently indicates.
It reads 35 °C
